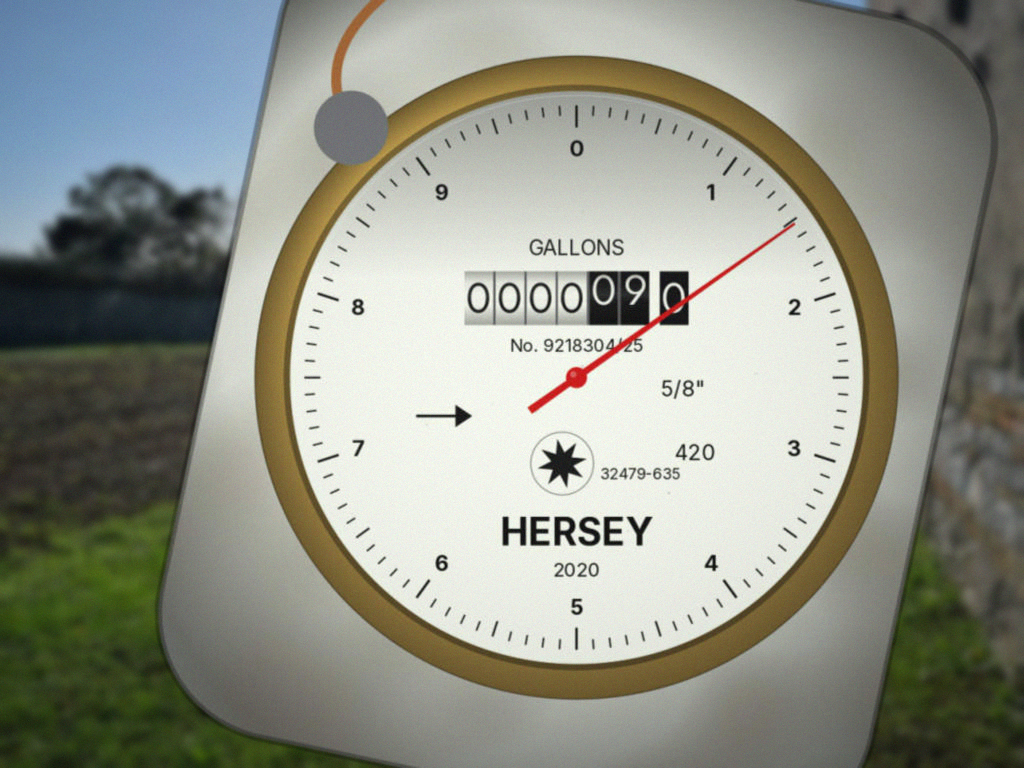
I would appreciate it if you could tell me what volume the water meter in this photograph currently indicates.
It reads 91.5 gal
